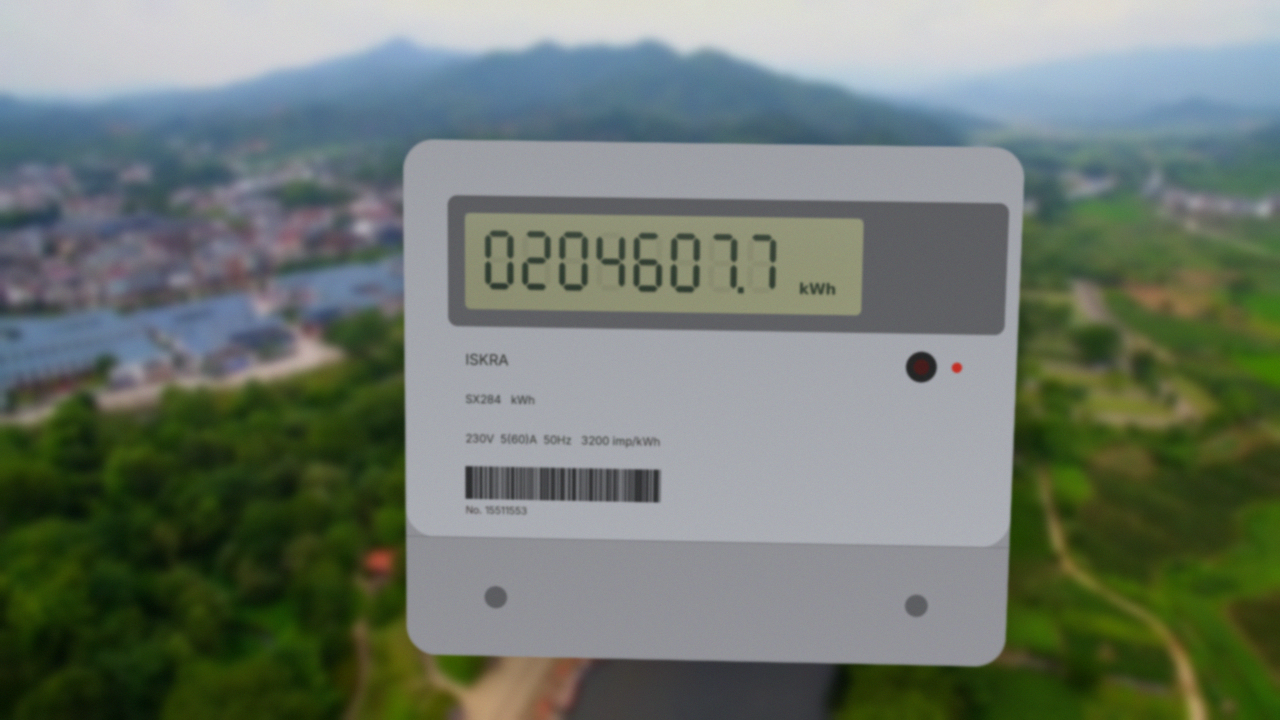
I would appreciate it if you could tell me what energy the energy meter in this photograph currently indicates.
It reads 204607.7 kWh
